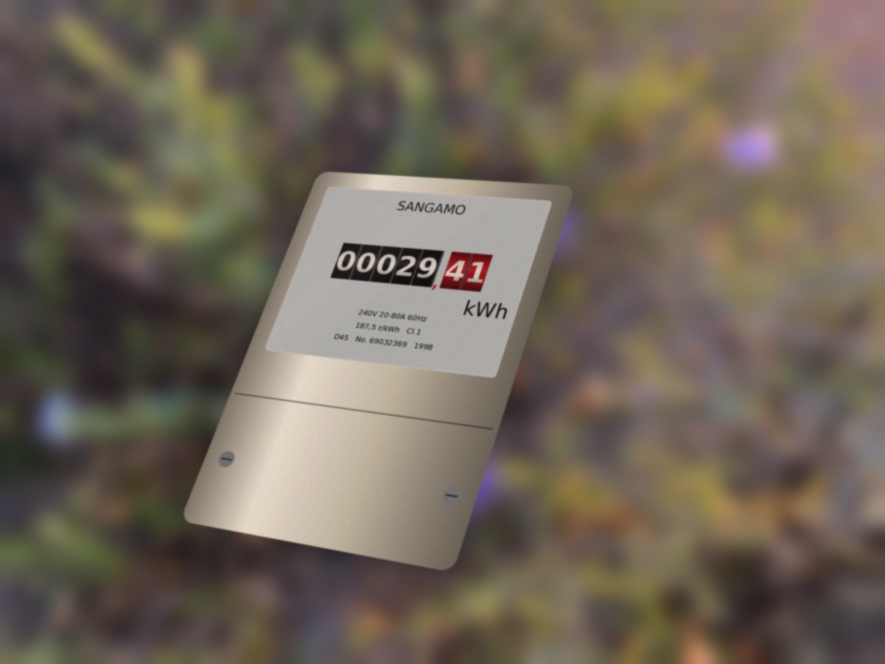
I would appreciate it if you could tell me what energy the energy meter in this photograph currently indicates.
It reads 29.41 kWh
